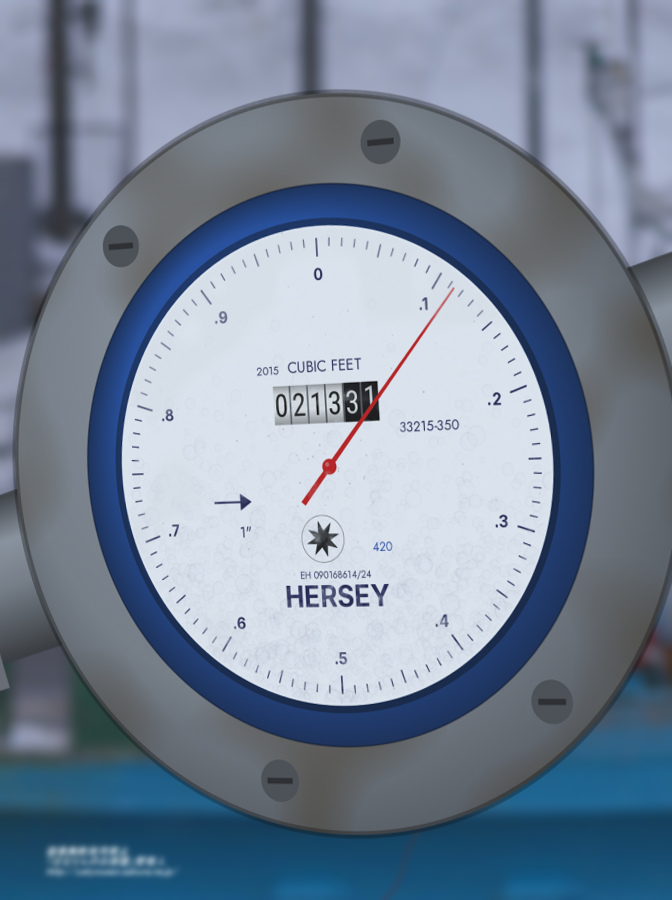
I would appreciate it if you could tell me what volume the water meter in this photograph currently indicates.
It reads 21331.11 ft³
